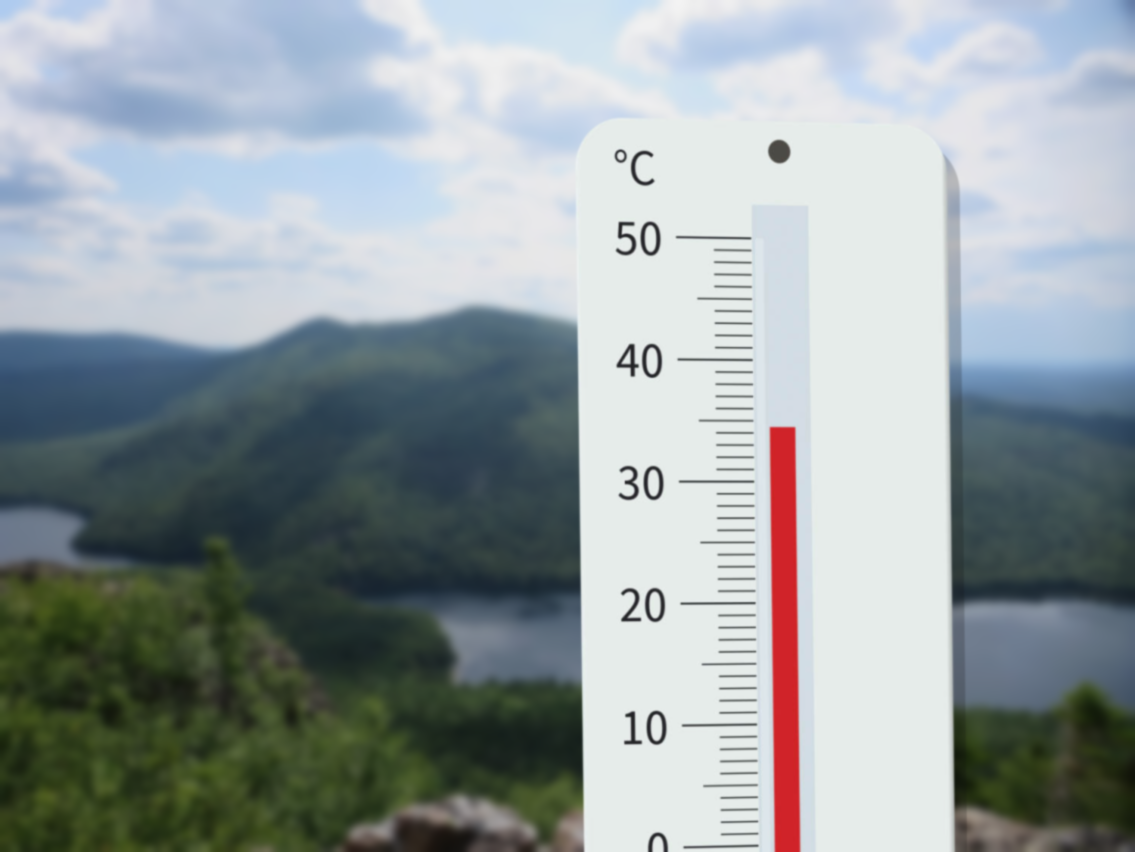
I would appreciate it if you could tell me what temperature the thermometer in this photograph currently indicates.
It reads 34.5 °C
